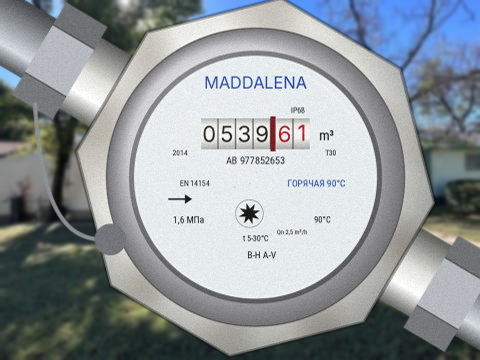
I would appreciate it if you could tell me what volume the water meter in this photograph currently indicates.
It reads 539.61 m³
